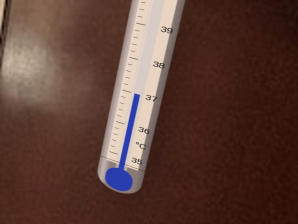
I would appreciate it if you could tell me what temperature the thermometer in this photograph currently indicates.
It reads 37 °C
